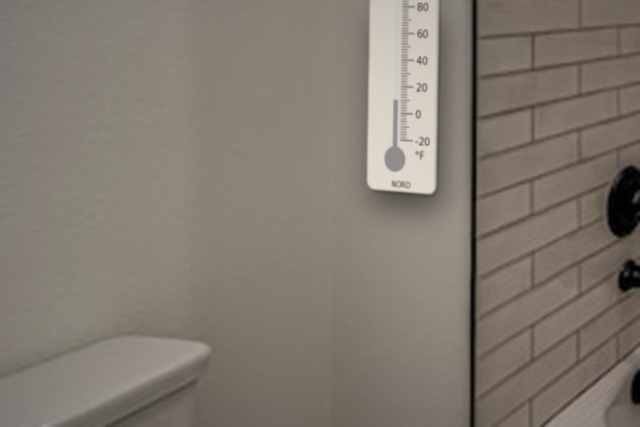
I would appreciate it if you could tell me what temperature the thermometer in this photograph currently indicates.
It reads 10 °F
